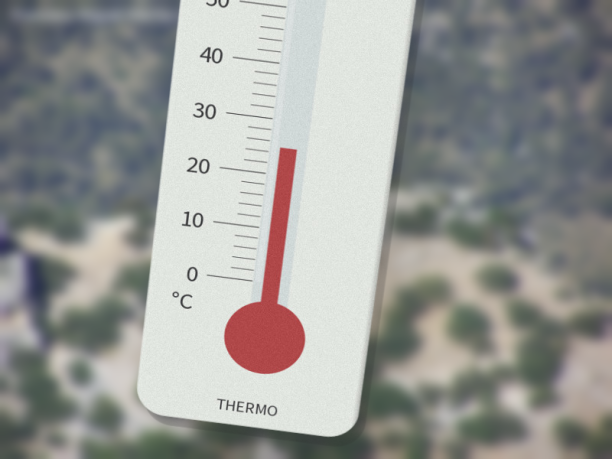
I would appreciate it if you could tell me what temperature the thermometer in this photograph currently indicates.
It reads 25 °C
